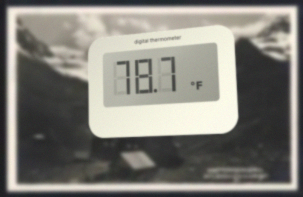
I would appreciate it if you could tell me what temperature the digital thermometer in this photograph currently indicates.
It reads 78.7 °F
